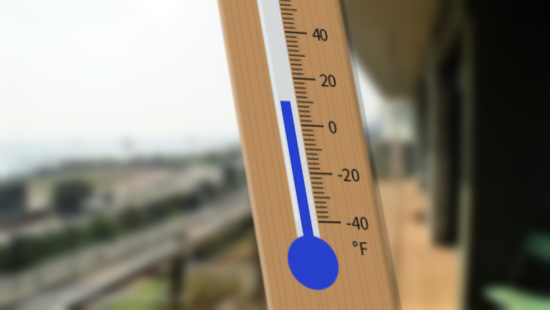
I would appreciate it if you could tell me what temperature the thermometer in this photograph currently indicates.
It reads 10 °F
